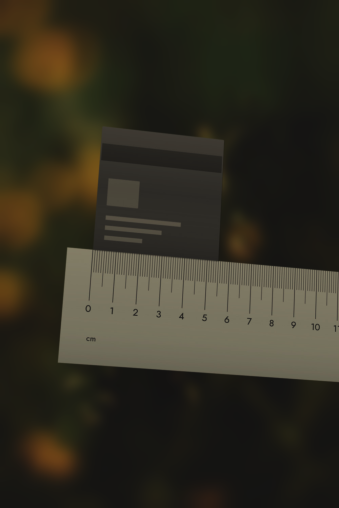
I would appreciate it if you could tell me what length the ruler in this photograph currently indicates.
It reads 5.5 cm
